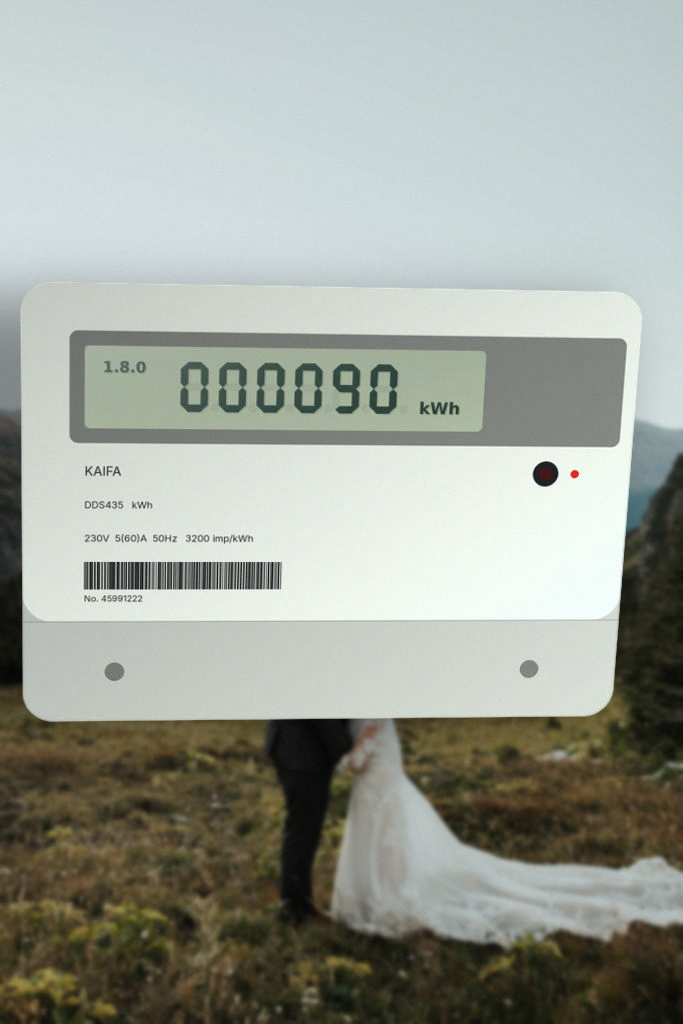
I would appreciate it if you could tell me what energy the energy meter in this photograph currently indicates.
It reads 90 kWh
